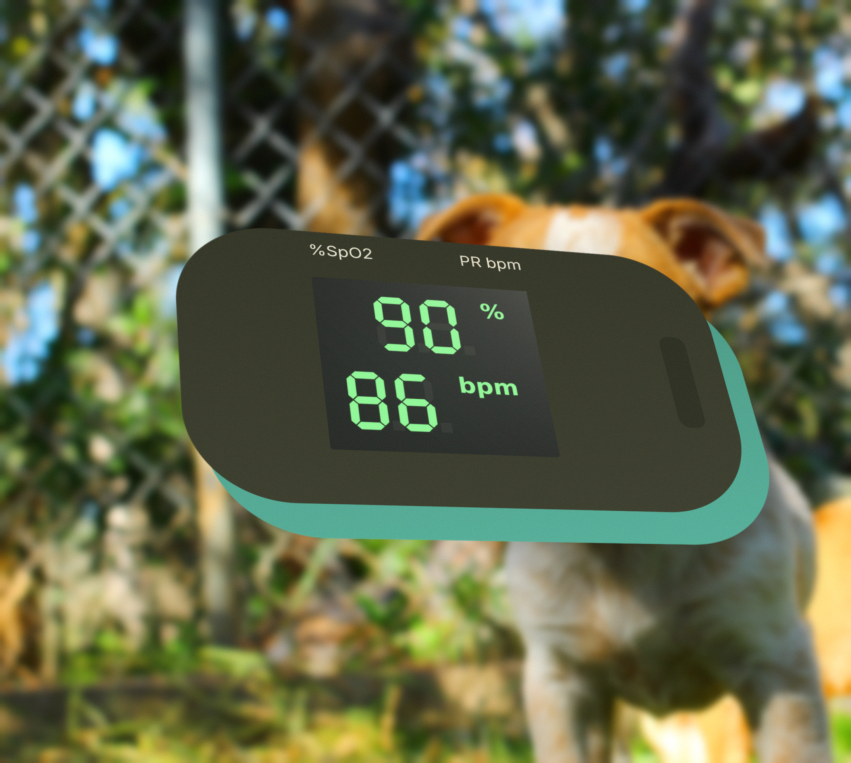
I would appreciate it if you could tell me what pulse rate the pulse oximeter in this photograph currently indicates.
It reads 86 bpm
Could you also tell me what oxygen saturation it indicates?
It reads 90 %
